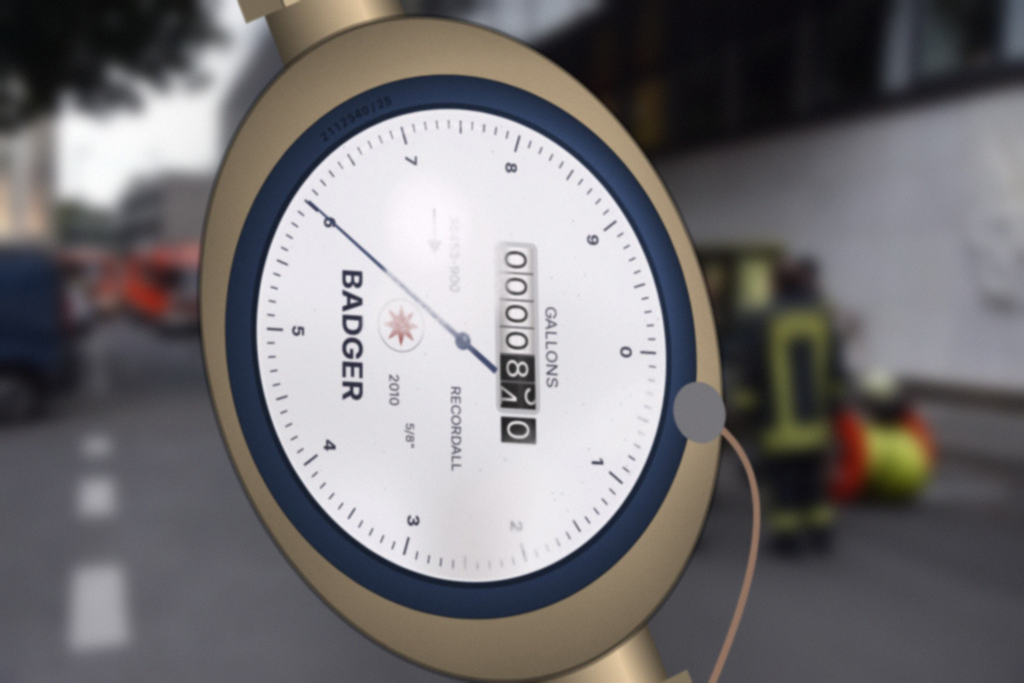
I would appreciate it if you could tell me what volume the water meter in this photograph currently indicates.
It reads 836.0 gal
